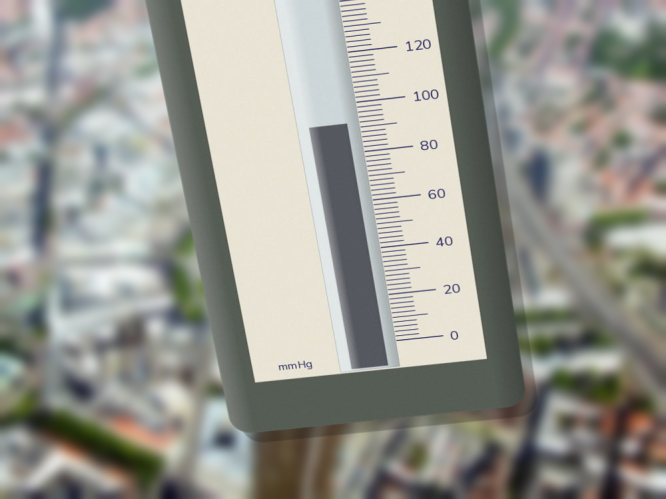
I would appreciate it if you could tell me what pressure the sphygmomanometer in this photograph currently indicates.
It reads 92 mmHg
